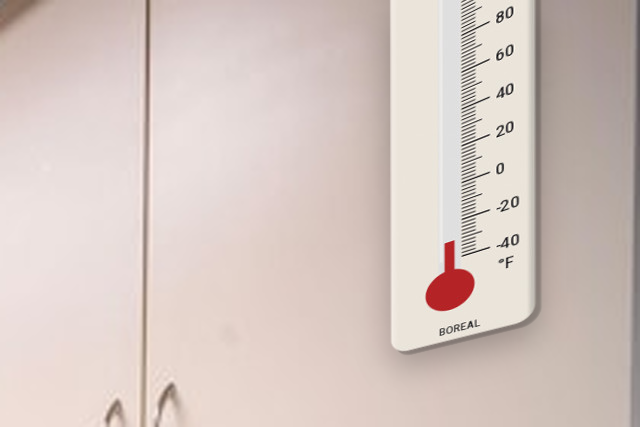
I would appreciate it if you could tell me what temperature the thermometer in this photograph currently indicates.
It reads -30 °F
